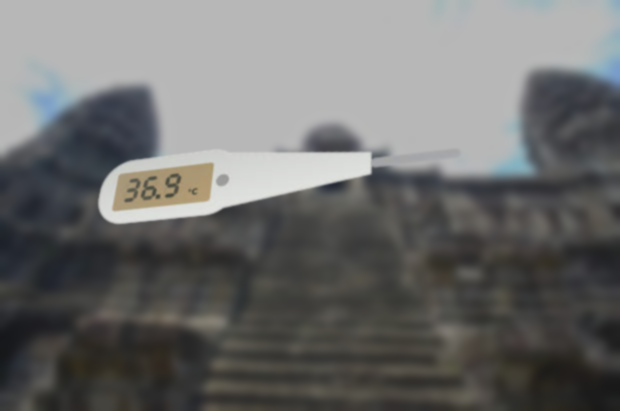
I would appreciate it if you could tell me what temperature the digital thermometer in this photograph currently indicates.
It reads 36.9 °C
